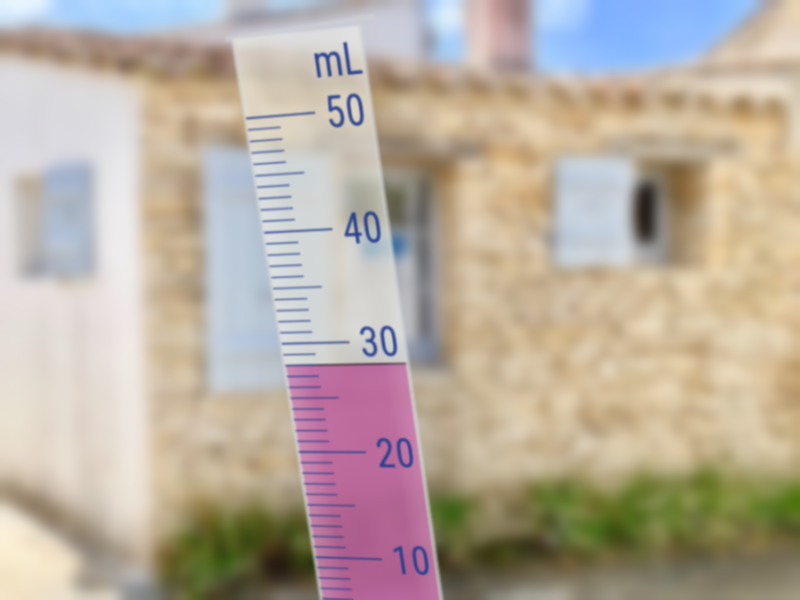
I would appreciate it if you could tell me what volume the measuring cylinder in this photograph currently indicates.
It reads 28 mL
